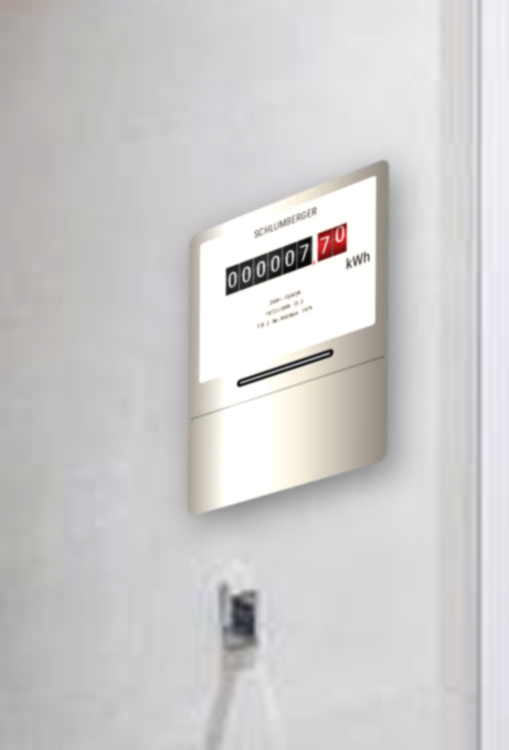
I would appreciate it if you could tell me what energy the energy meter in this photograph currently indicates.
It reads 7.70 kWh
